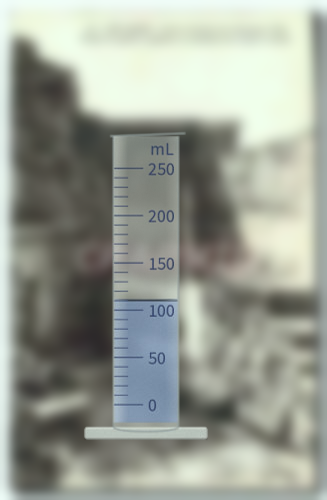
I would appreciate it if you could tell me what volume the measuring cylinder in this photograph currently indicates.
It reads 110 mL
